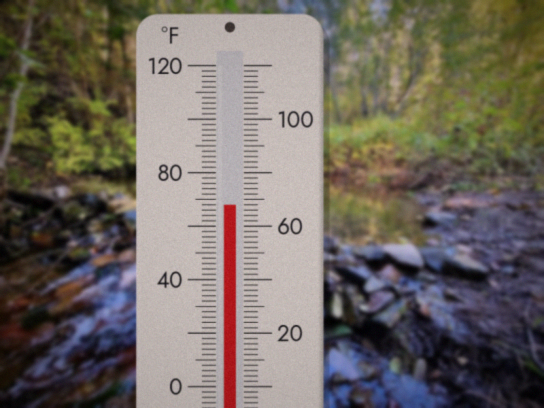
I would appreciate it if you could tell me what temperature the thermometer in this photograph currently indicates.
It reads 68 °F
